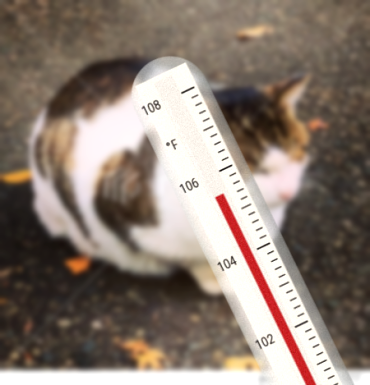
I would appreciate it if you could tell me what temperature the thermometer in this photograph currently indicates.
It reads 105.5 °F
